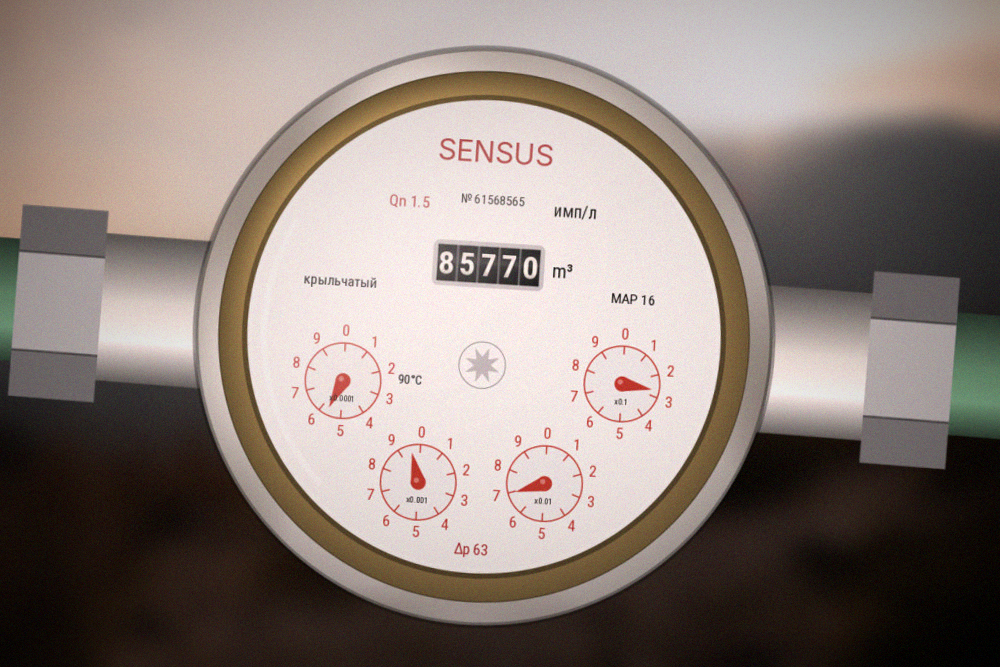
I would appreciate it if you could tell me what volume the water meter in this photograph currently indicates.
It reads 85770.2695 m³
